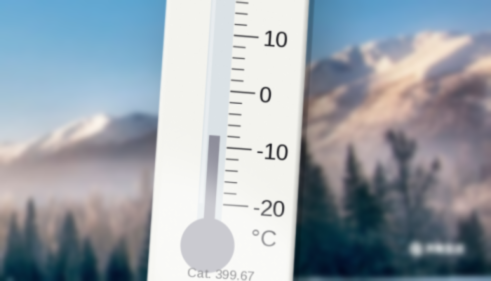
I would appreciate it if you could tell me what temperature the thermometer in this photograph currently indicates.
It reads -8 °C
